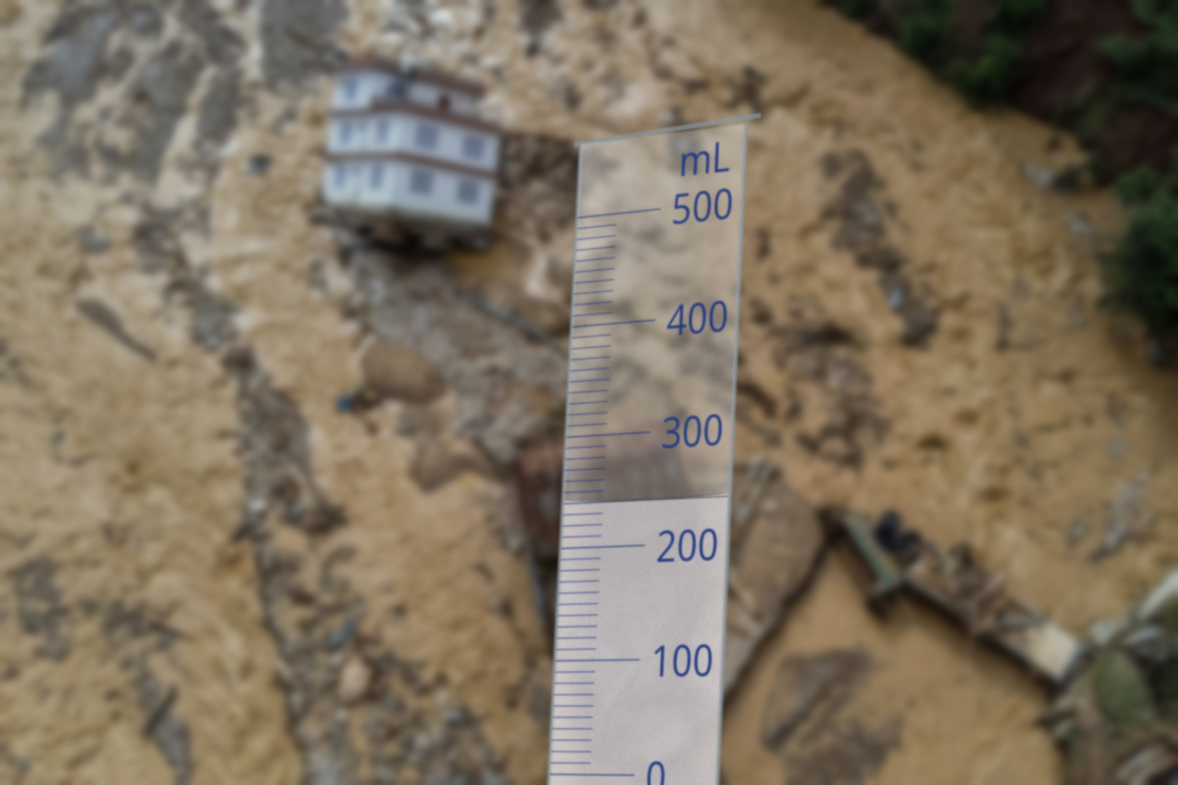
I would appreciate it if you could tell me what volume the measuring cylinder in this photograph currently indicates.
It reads 240 mL
